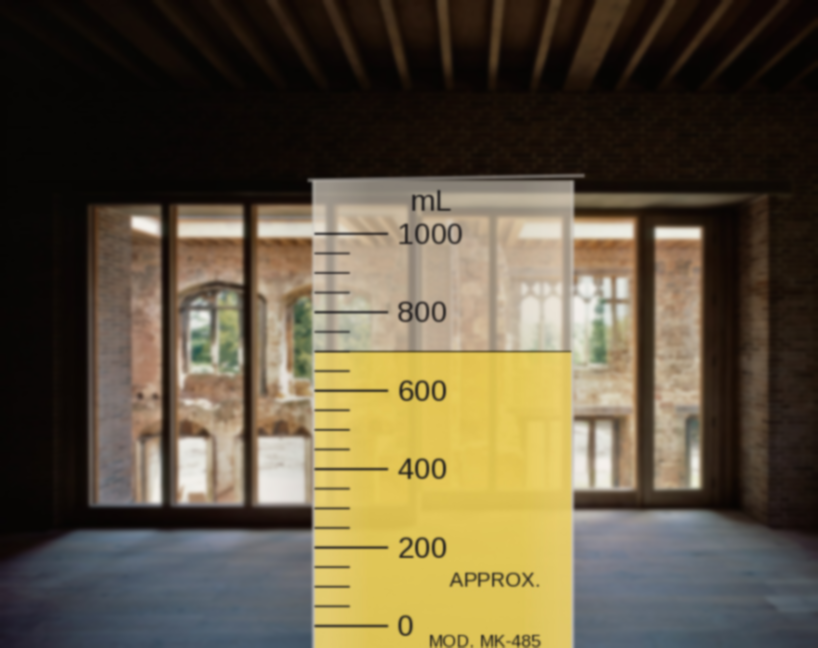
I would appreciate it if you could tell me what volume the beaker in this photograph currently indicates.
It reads 700 mL
